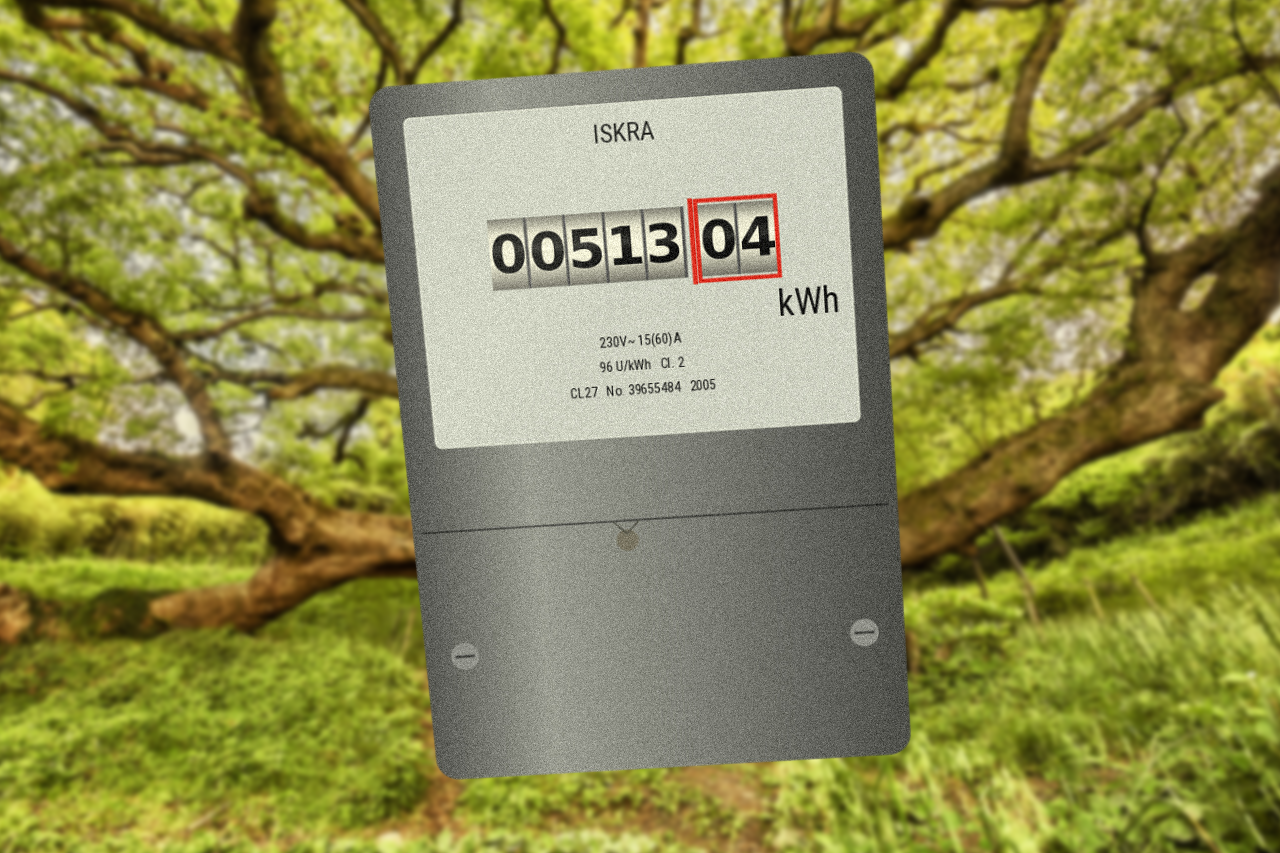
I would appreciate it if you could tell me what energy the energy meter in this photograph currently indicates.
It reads 513.04 kWh
